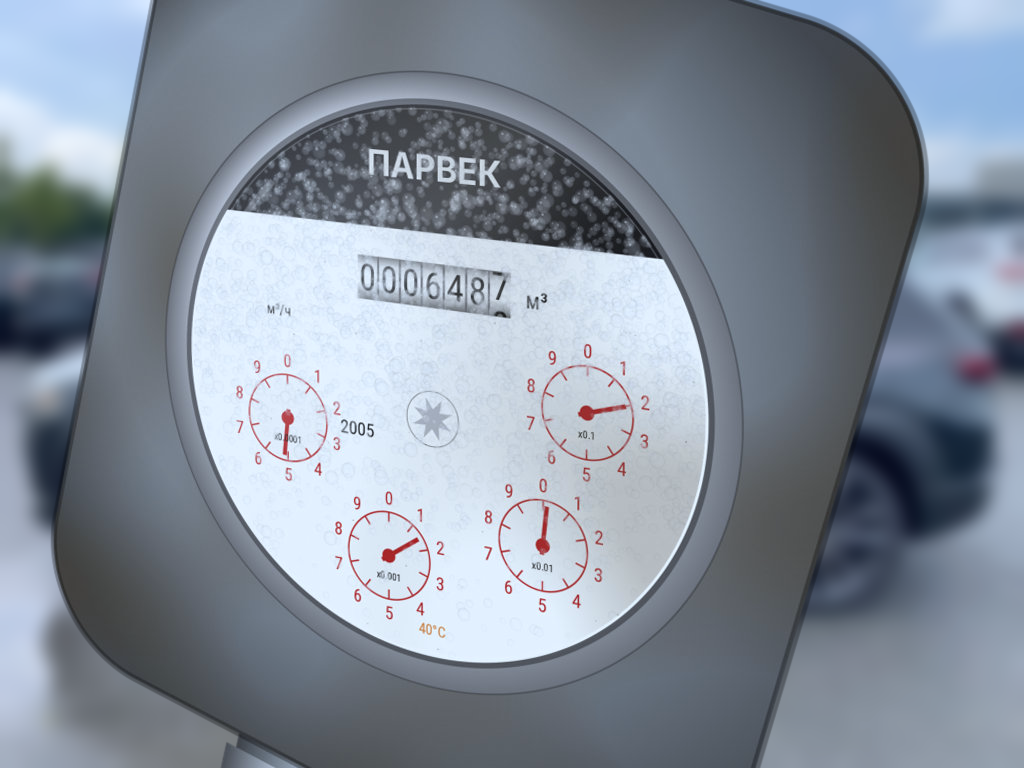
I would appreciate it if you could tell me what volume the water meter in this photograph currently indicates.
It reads 6487.2015 m³
